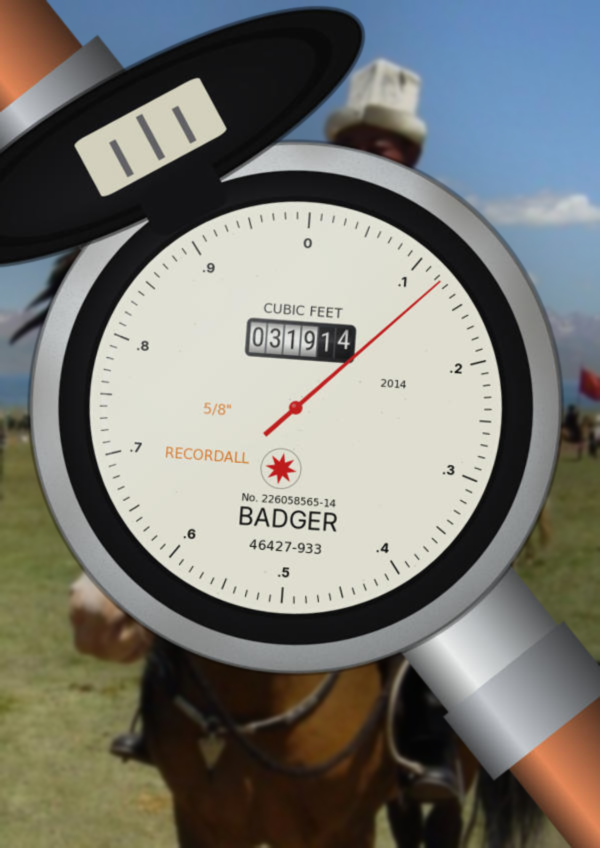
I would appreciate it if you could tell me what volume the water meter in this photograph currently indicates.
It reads 31914.12 ft³
